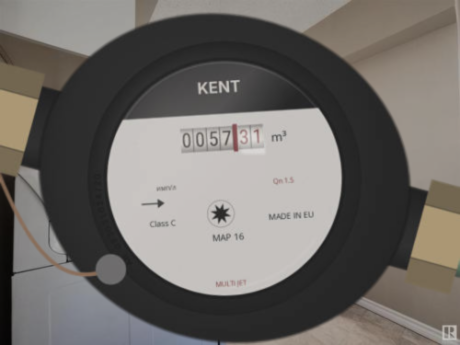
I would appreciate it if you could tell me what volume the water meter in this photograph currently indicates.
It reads 57.31 m³
